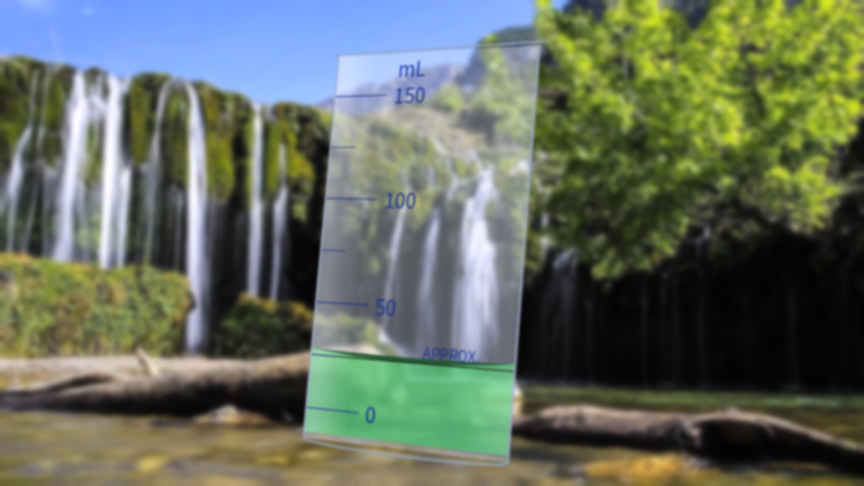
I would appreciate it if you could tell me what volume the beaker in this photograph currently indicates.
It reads 25 mL
